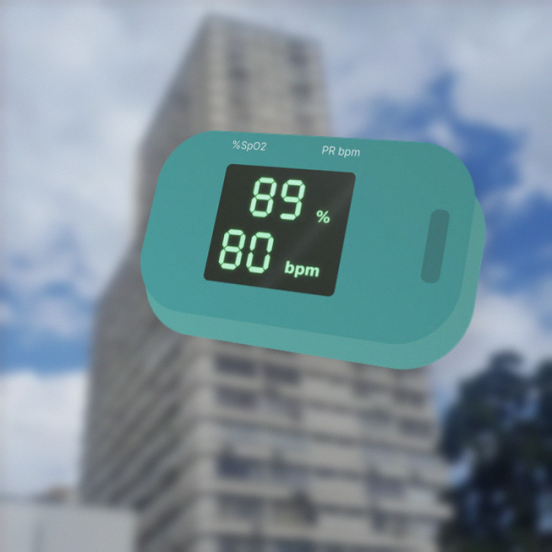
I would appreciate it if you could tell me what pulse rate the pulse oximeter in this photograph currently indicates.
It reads 80 bpm
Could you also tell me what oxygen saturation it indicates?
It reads 89 %
